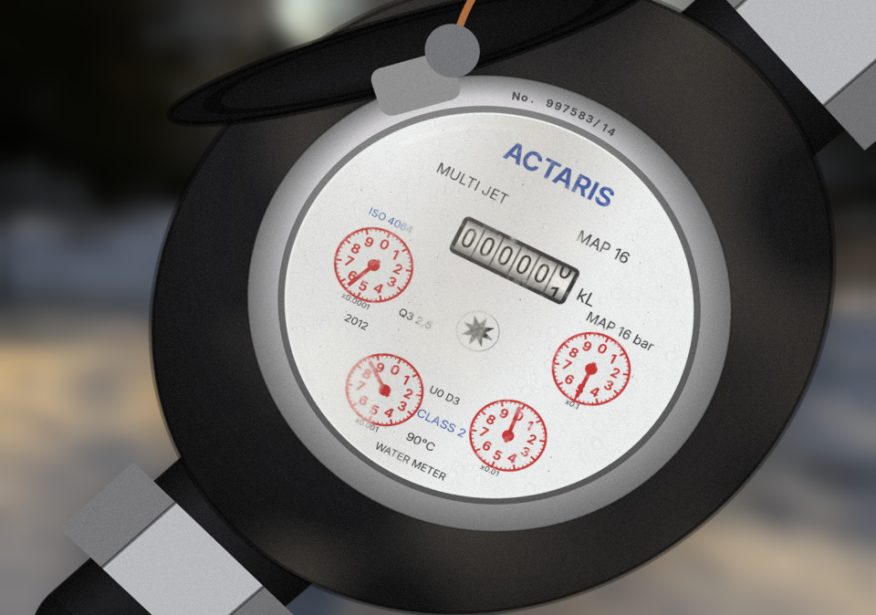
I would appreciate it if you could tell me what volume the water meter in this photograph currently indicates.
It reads 0.4985 kL
